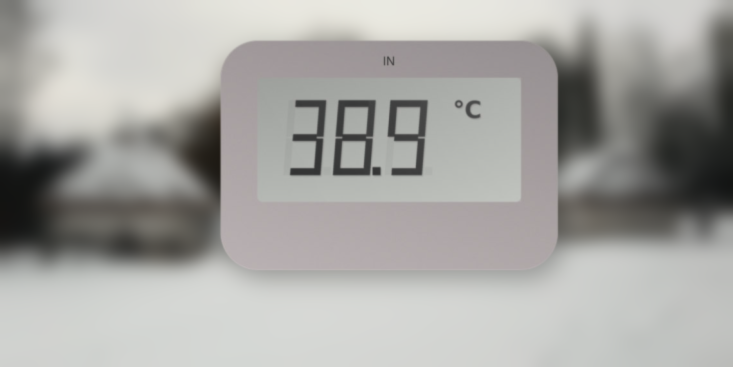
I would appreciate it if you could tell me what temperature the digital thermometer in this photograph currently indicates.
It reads 38.9 °C
